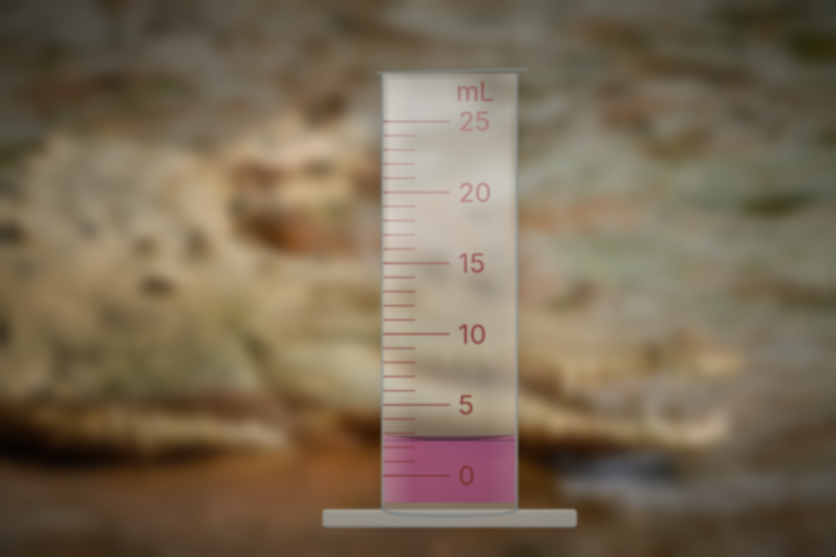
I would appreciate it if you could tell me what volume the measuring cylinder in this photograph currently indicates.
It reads 2.5 mL
